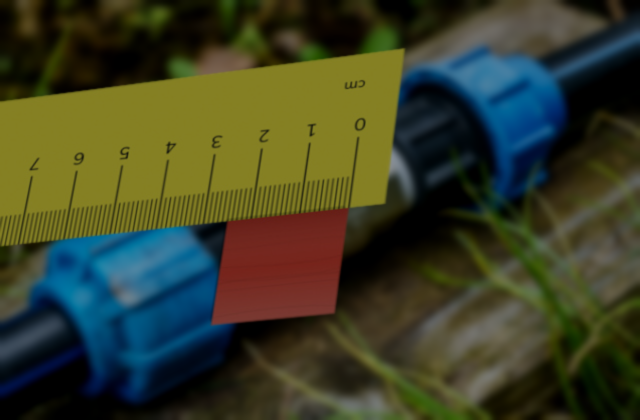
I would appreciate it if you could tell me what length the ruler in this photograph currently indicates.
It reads 2.5 cm
